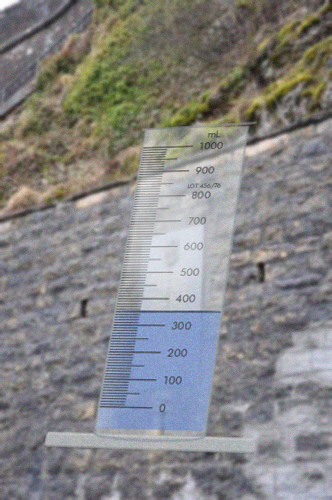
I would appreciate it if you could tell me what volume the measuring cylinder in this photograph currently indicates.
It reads 350 mL
